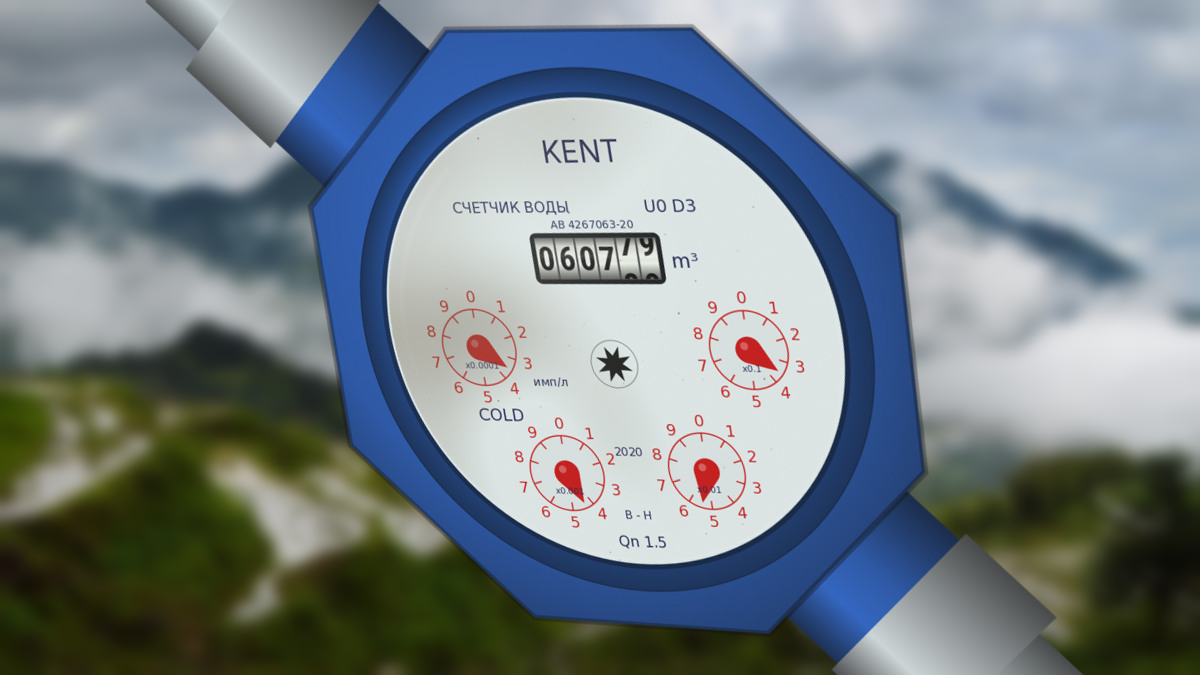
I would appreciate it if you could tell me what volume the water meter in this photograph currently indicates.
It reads 60779.3543 m³
